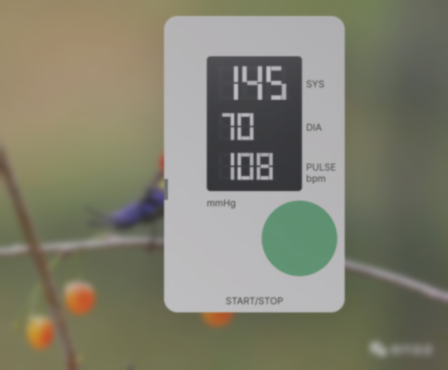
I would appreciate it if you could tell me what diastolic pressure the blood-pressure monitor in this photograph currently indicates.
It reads 70 mmHg
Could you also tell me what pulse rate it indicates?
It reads 108 bpm
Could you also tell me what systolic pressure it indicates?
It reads 145 mmHg
